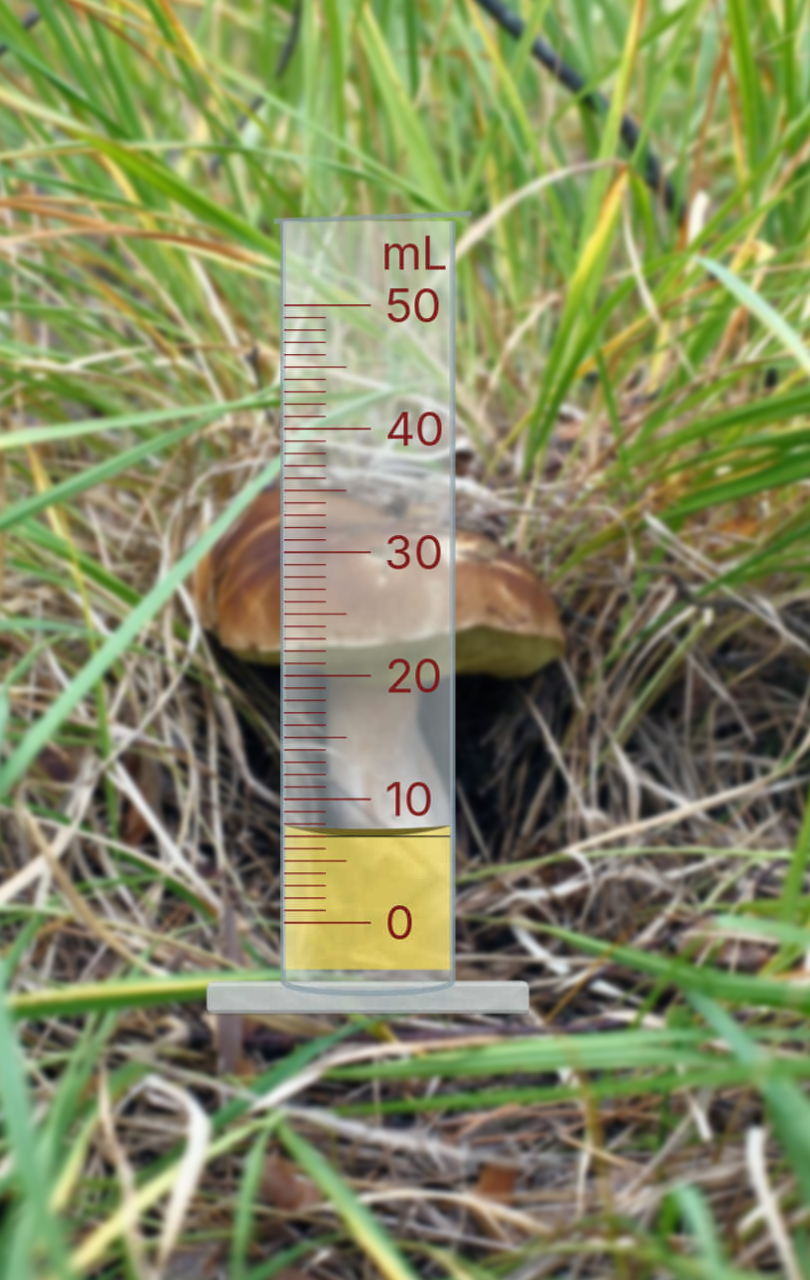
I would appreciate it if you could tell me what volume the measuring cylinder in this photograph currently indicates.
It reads 7 mL
